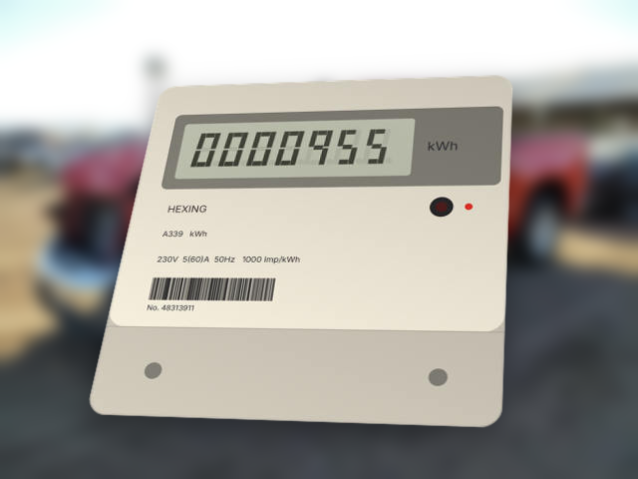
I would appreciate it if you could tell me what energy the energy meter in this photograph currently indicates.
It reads 955 kWh
